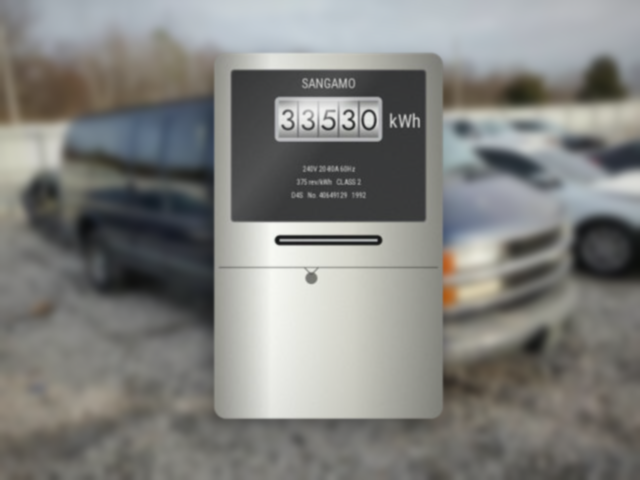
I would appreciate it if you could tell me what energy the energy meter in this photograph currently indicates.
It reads 33530 kWh
